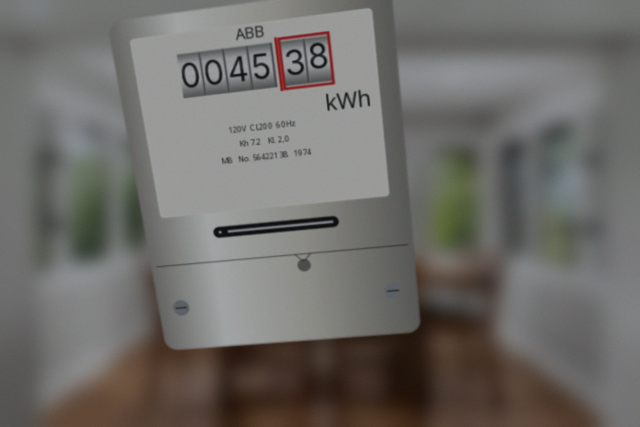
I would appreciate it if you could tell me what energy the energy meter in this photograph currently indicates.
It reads 45.38 kWh
